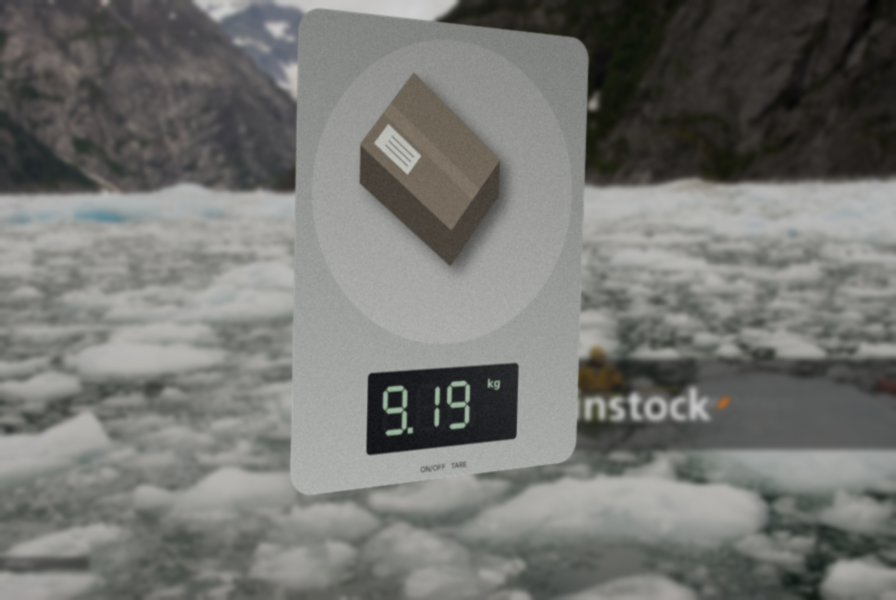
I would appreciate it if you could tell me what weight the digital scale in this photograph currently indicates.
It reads 9.19 kg
